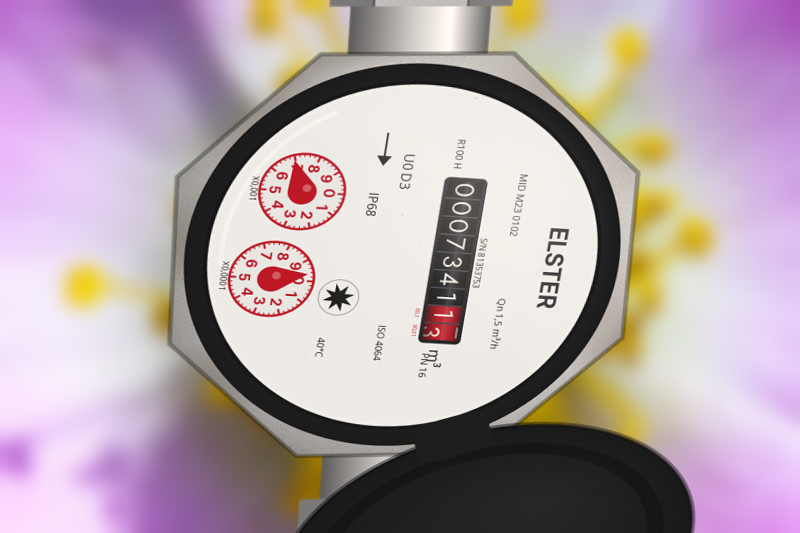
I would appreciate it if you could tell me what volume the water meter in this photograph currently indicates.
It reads 7341.1269 m³
